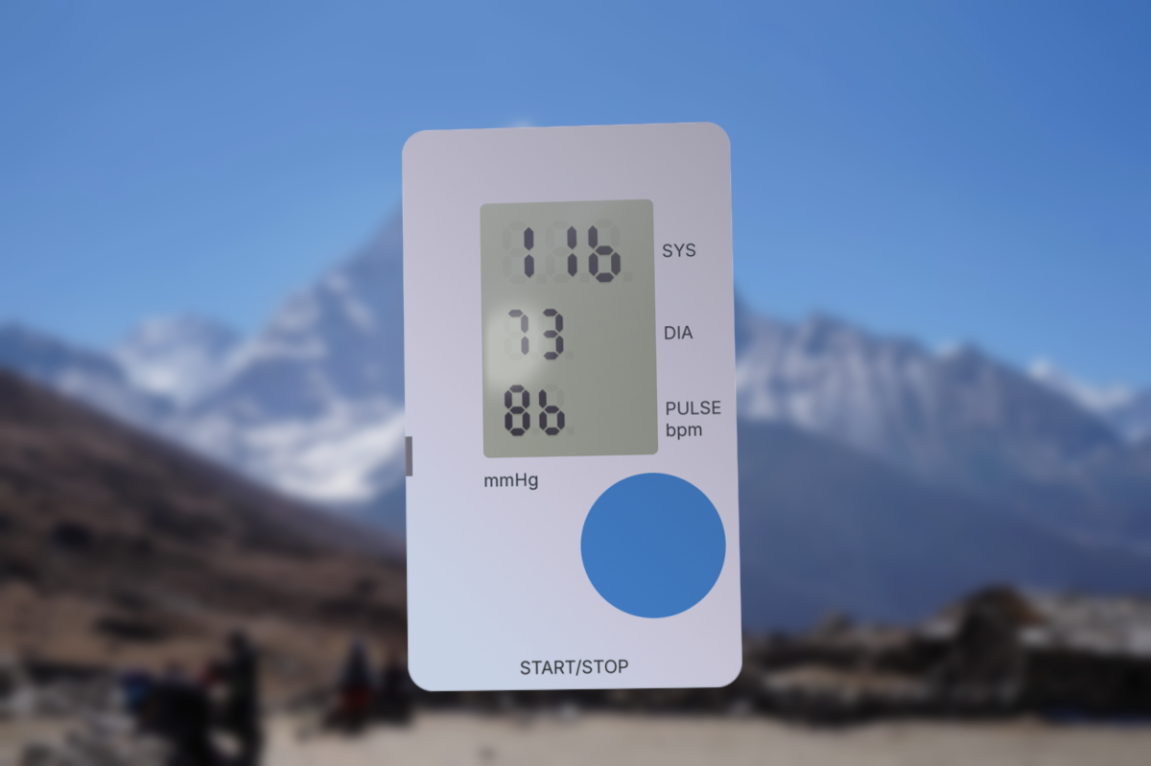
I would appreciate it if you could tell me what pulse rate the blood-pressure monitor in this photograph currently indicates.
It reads 86 bpm
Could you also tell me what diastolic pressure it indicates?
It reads 73 mmHg
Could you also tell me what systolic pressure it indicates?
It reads 116 mmHg
